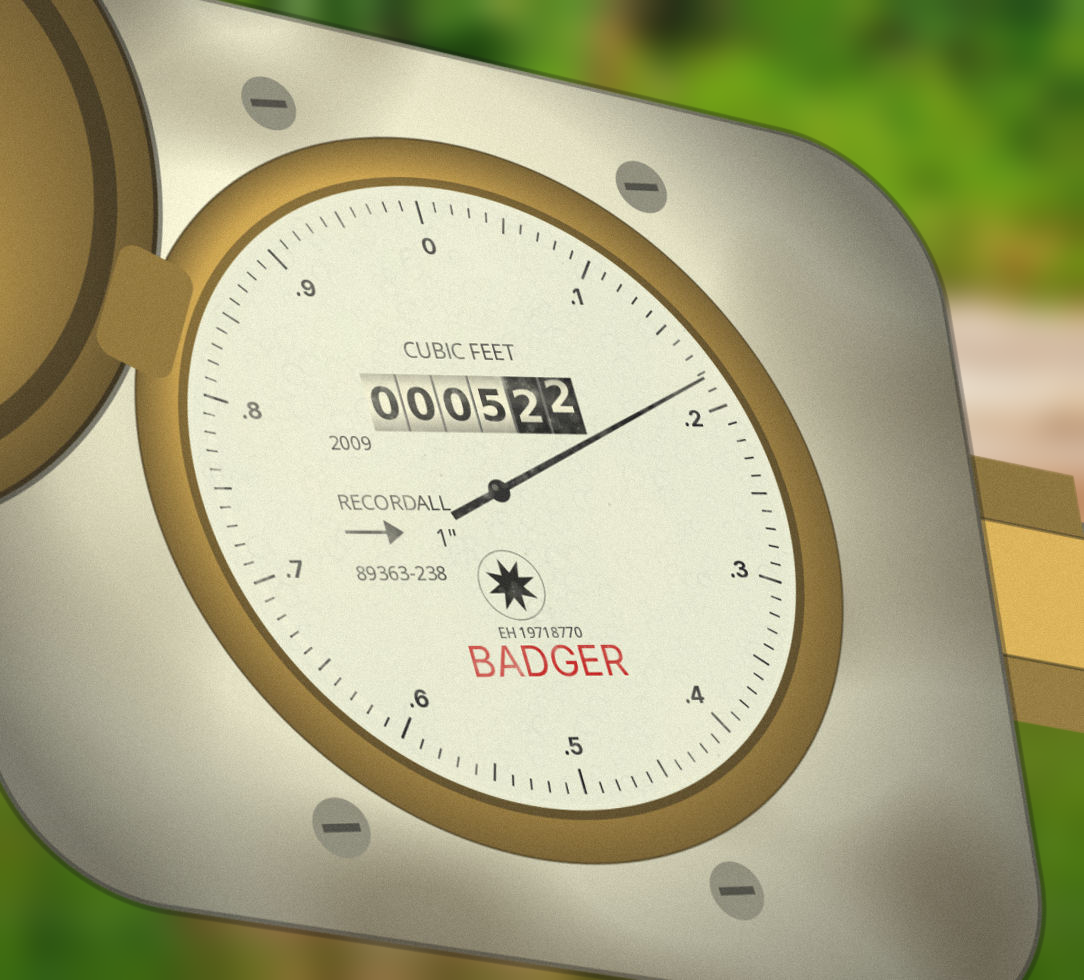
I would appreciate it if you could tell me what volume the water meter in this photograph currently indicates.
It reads 522.18 ft³
